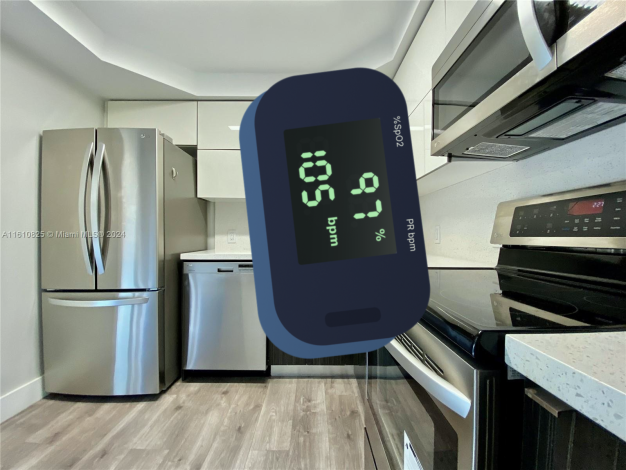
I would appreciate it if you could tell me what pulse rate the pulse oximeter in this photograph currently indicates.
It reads 105 bpm
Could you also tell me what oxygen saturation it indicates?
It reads 97 %
